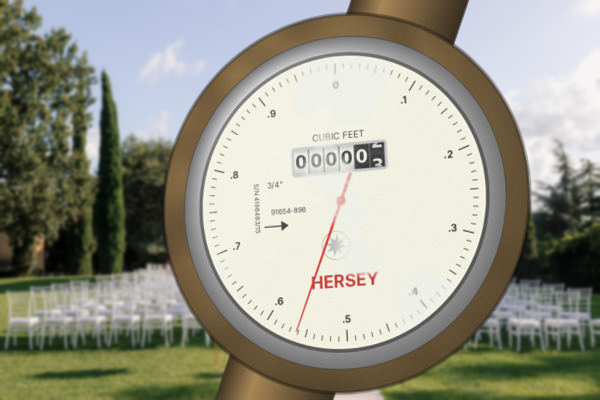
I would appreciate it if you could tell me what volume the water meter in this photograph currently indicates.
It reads 2.56 ft³
